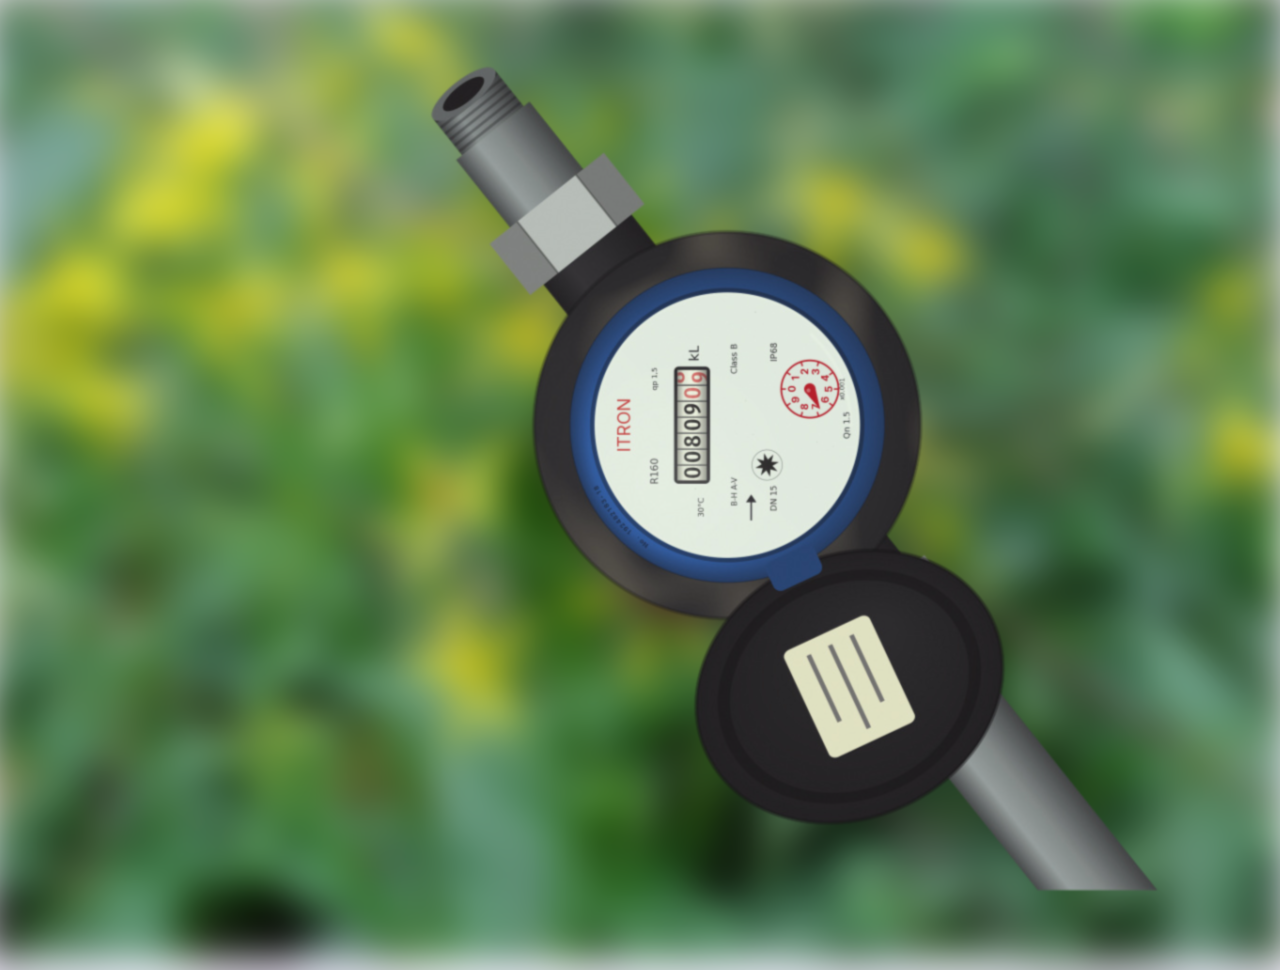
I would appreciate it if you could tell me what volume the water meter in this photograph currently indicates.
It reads 809.086 kL
